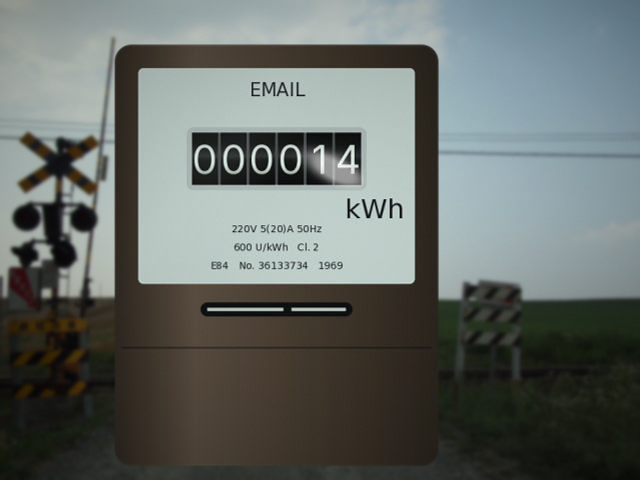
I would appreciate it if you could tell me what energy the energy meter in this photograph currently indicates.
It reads 14 kWh
